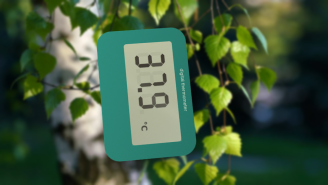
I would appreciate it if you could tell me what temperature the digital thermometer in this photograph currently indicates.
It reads 37.9 °C
